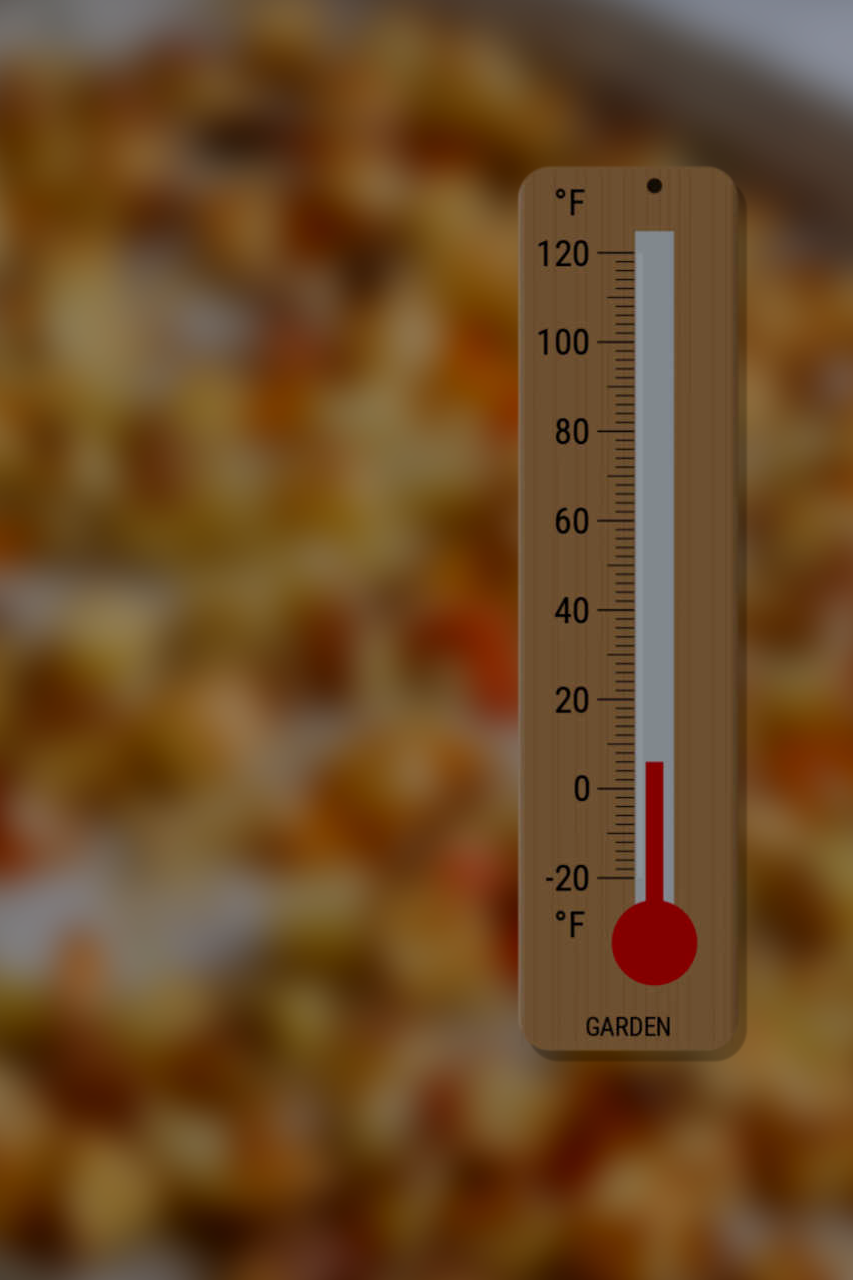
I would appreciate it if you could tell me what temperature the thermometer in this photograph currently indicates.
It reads 6 °F
